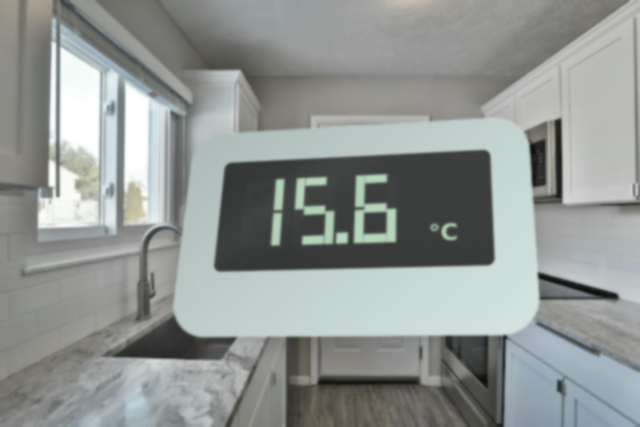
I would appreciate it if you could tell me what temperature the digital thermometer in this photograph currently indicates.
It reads 15.6 °C
